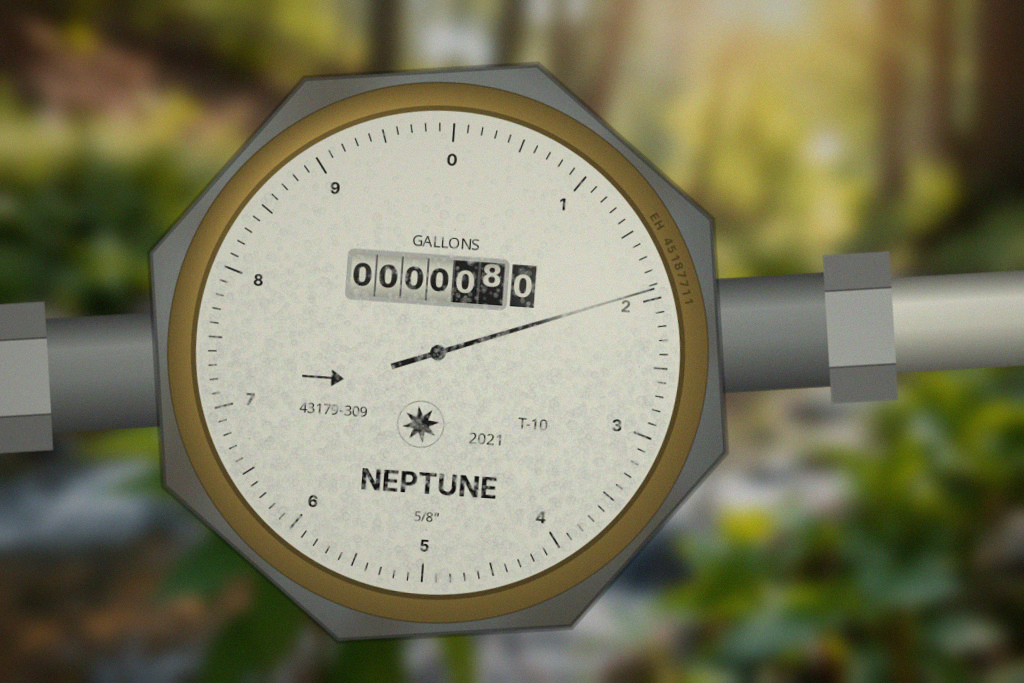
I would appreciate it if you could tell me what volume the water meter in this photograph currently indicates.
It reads 81.9 gal
